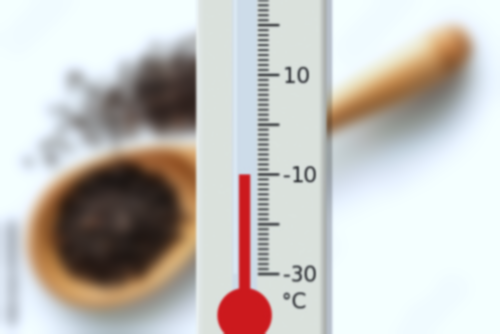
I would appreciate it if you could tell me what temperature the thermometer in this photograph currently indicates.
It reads -10 °C
